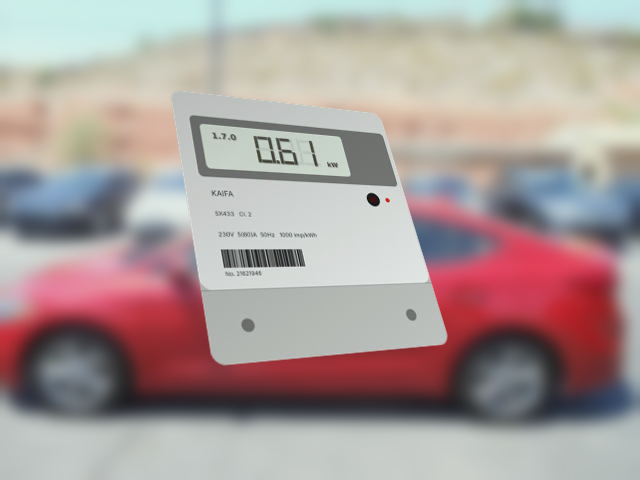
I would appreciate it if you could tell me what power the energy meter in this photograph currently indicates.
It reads 0.61 kW
